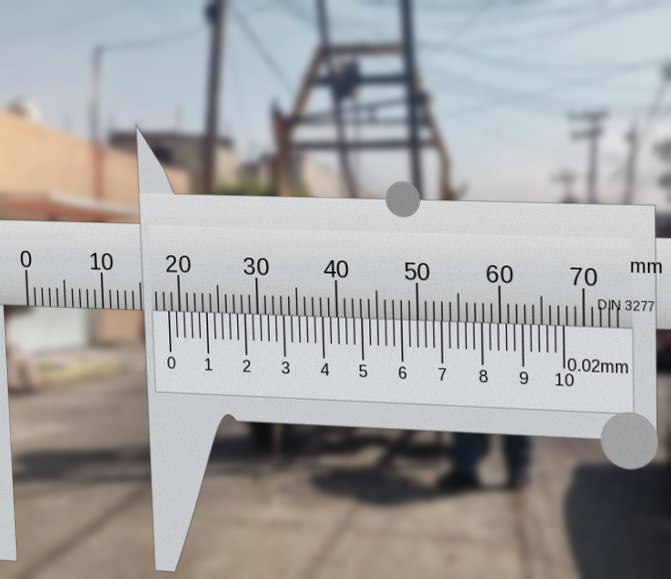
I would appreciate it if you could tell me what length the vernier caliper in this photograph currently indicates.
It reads 18.6 mm
